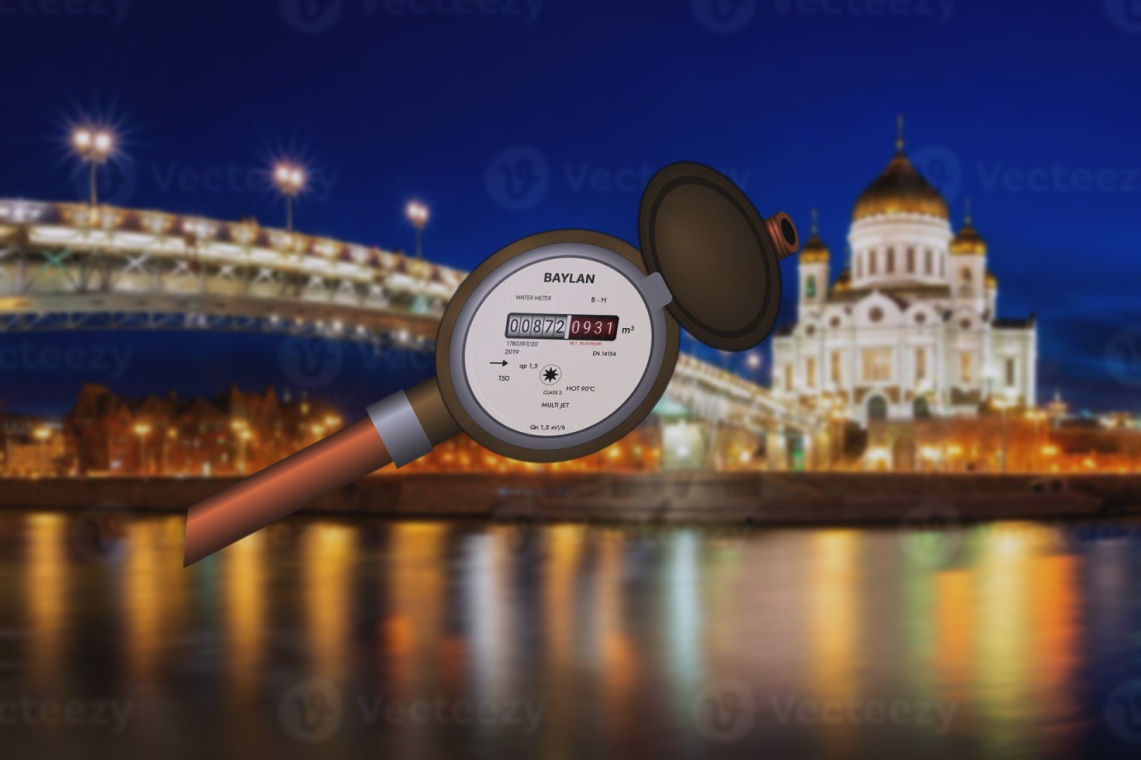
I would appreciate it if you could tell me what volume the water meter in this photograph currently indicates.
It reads 872.0931 m³
